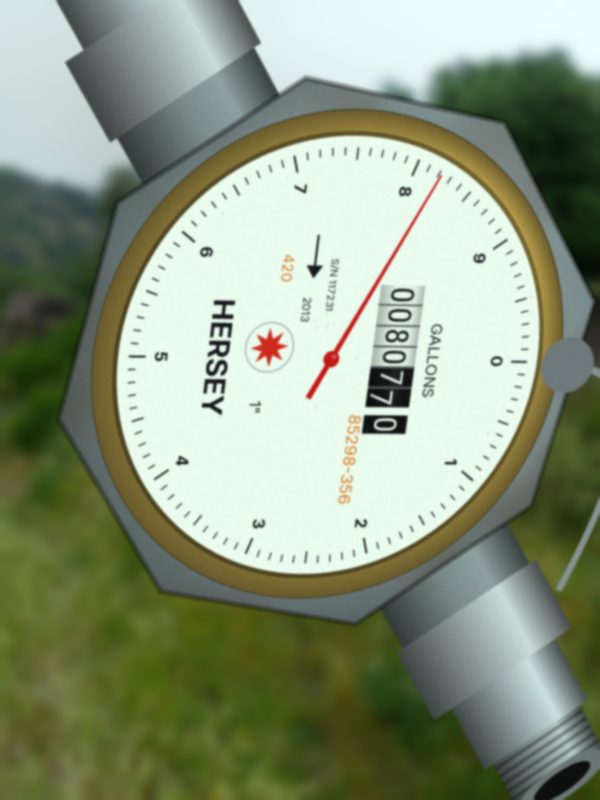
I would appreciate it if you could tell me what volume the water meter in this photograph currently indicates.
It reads 80768.2 gal
